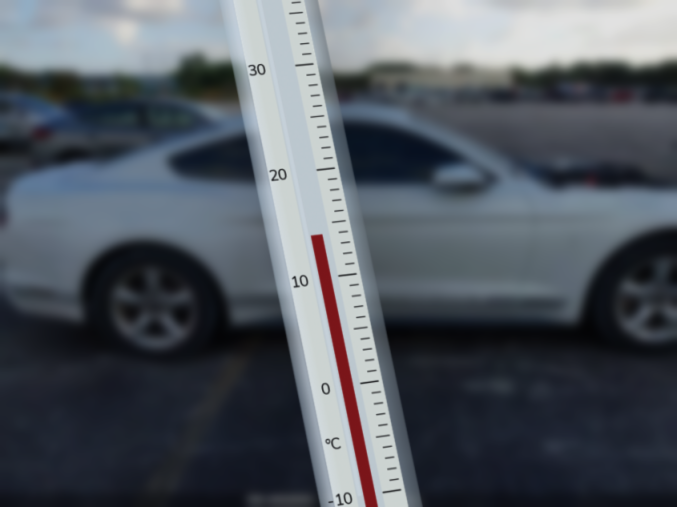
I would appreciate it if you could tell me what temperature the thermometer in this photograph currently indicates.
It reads 14 °C
